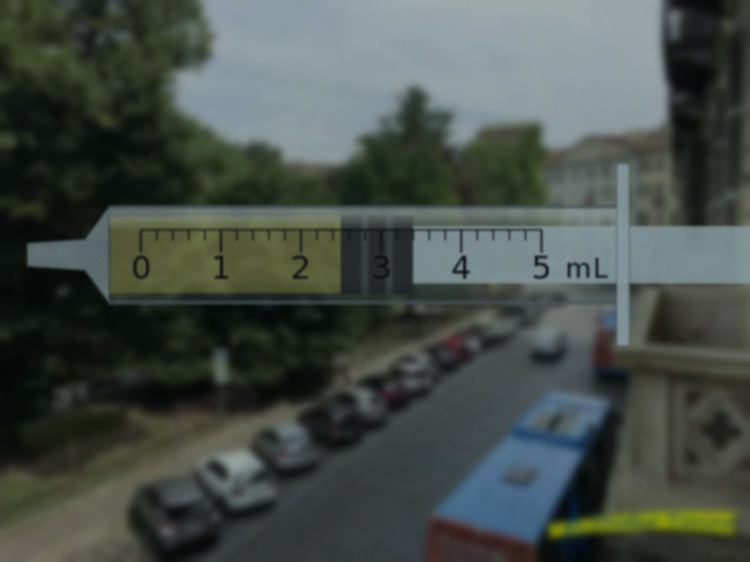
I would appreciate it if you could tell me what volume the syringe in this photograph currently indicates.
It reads 2.5 mL
